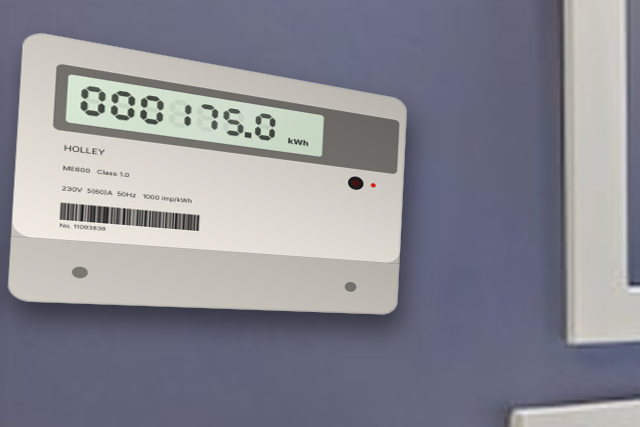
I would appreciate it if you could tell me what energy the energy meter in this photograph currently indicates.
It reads 175.0 kWh
